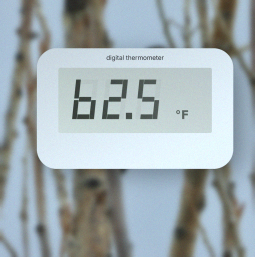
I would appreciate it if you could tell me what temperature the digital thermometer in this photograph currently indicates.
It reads 62.5 °F
